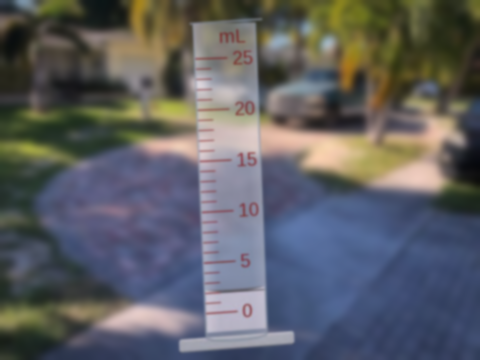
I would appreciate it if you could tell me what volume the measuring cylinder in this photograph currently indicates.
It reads 2 mL
